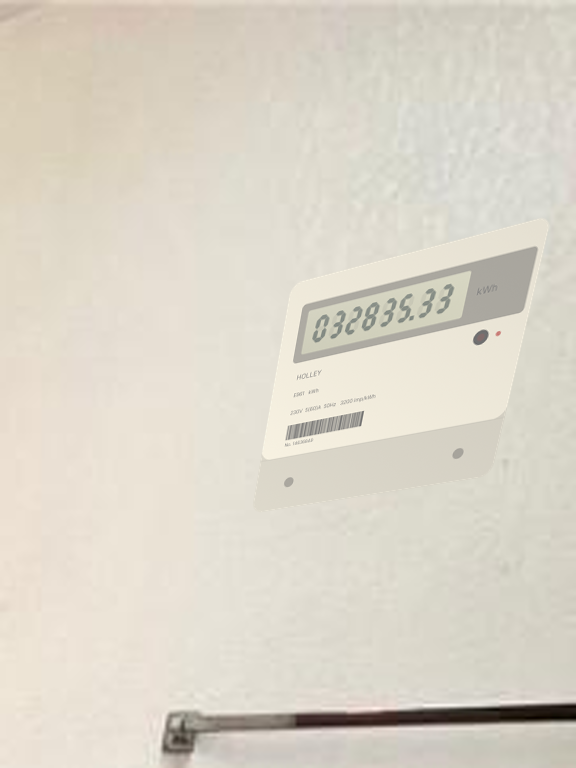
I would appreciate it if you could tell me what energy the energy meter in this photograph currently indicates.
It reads 32835.33 kWh
